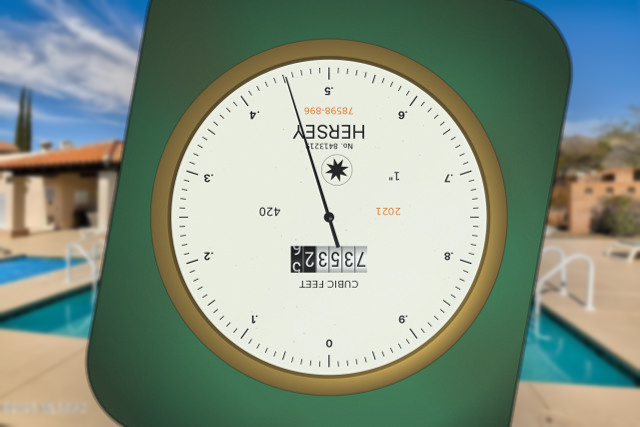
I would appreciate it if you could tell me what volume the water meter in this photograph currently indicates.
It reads 735325.45 ft³
